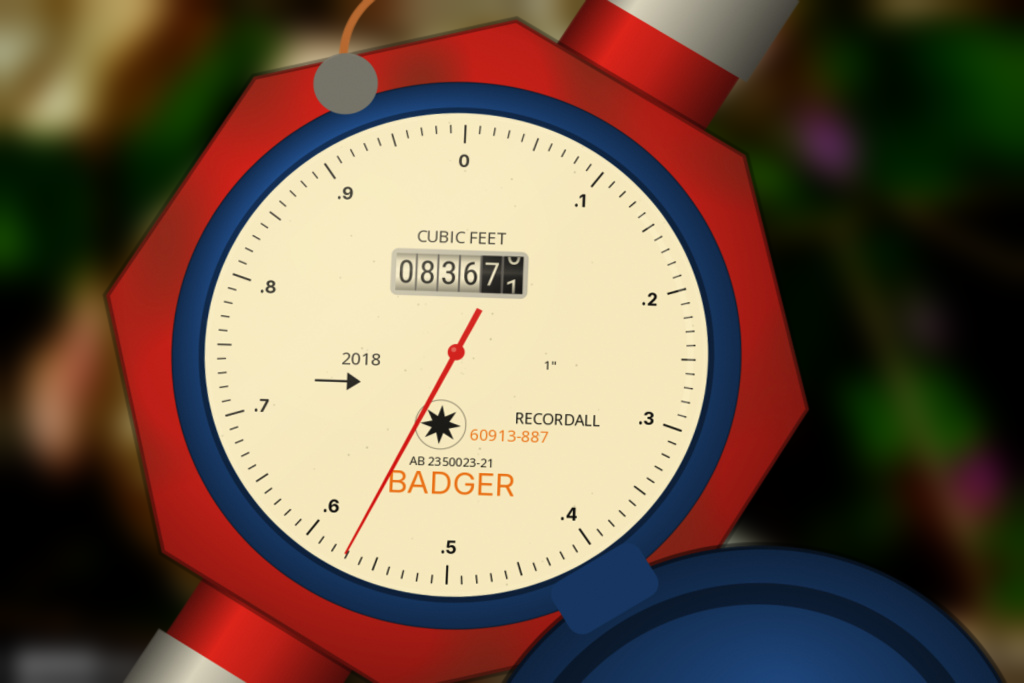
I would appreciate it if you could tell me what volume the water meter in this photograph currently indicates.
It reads 83670.57 ft³
